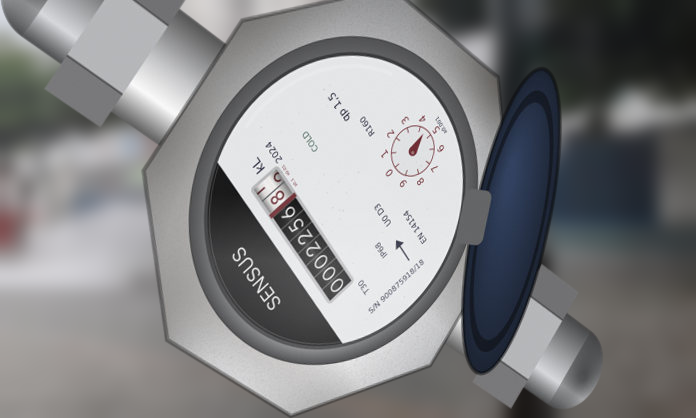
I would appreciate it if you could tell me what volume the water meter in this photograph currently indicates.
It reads 2256.814 kL
